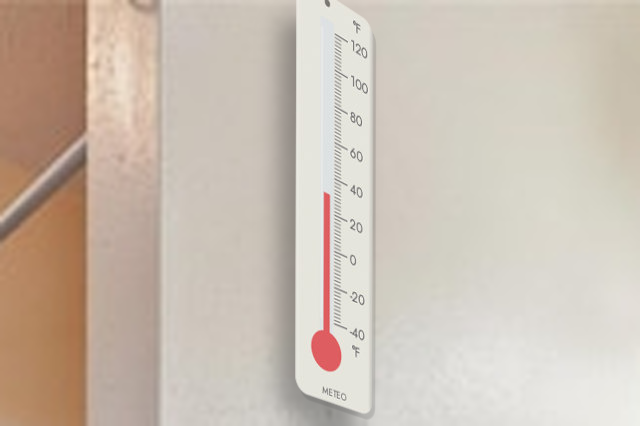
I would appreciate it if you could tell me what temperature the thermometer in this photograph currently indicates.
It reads 30 °F
